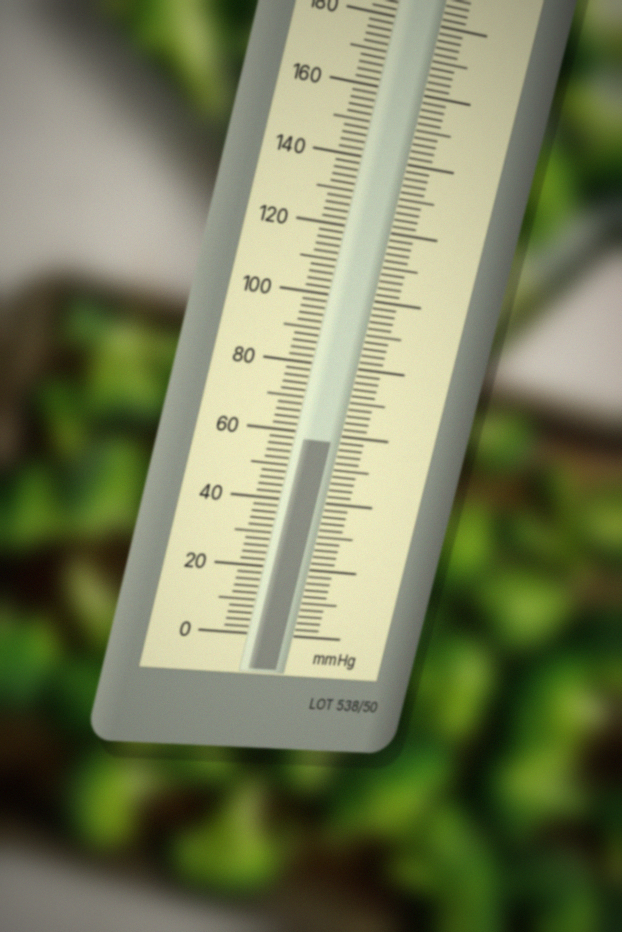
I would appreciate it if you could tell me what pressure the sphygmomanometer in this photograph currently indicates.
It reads 58 mmHg
